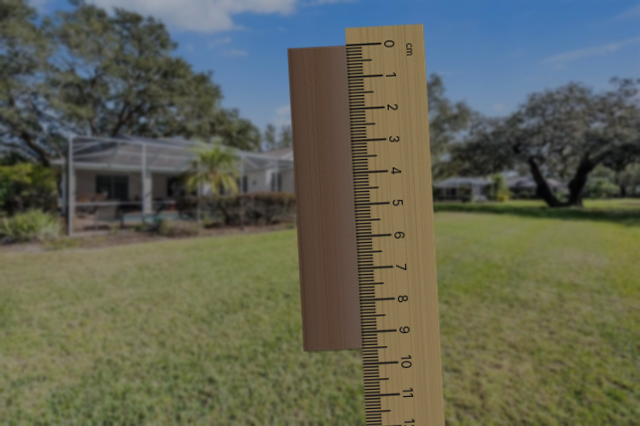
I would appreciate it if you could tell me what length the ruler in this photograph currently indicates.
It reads 9.5 cm
